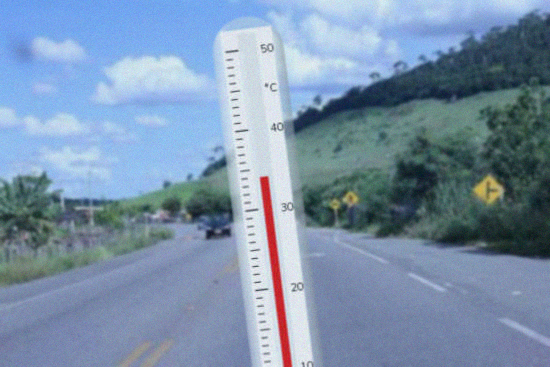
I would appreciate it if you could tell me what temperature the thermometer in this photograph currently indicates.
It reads 34 °C
